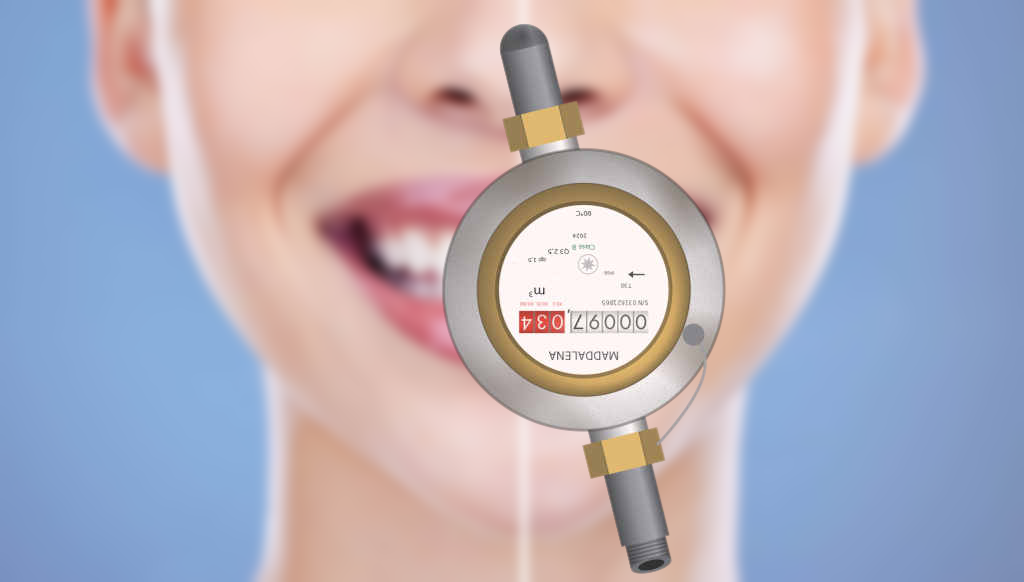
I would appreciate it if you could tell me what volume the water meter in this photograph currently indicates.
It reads 97.034 m³
